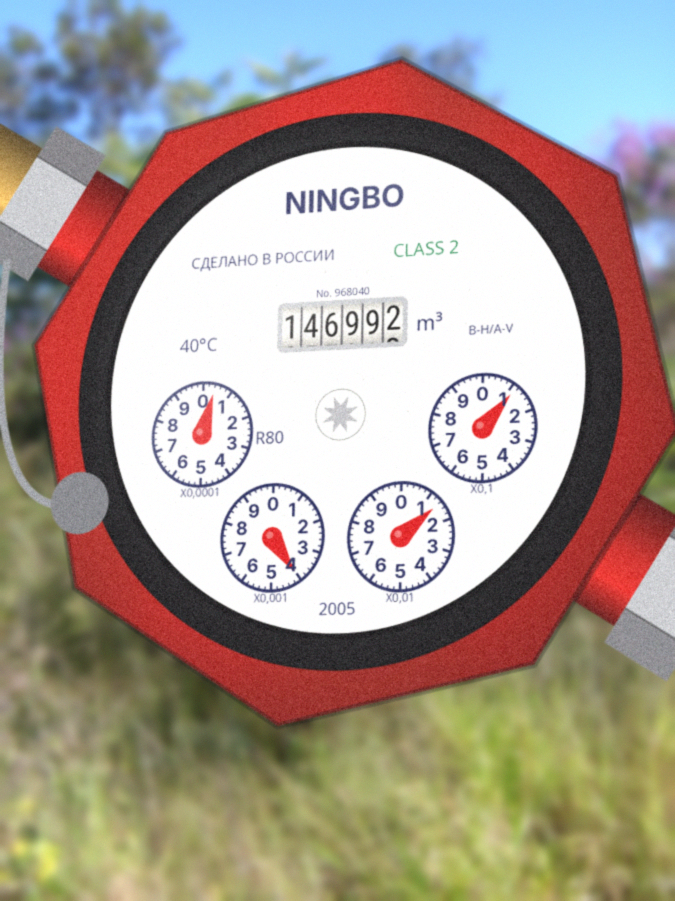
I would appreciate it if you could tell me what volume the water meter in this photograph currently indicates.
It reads 146992.1140 m³
